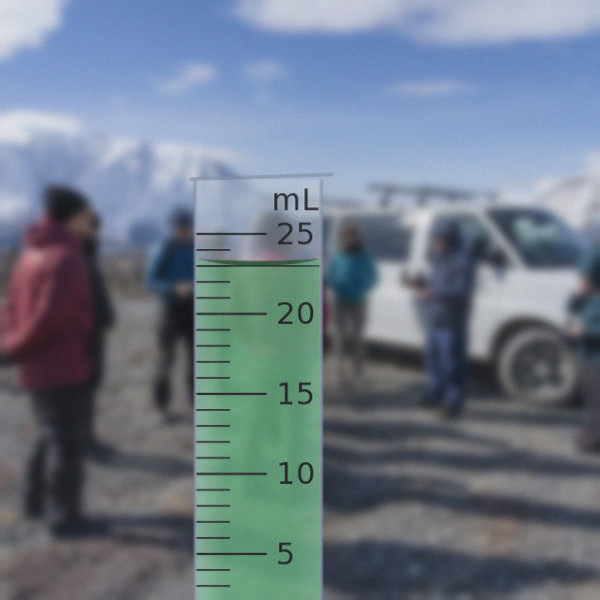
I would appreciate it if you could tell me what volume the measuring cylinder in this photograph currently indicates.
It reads 23 mL
